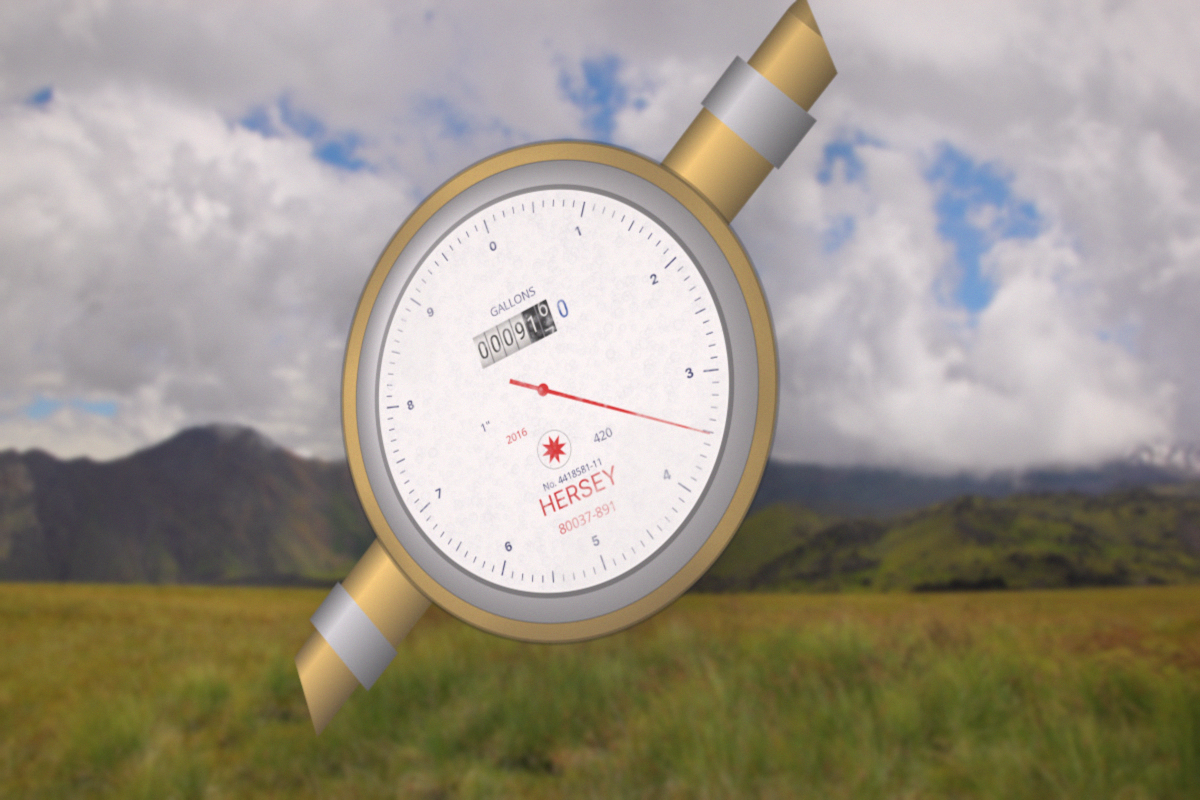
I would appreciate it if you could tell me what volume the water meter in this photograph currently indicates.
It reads 9163.5 gal
